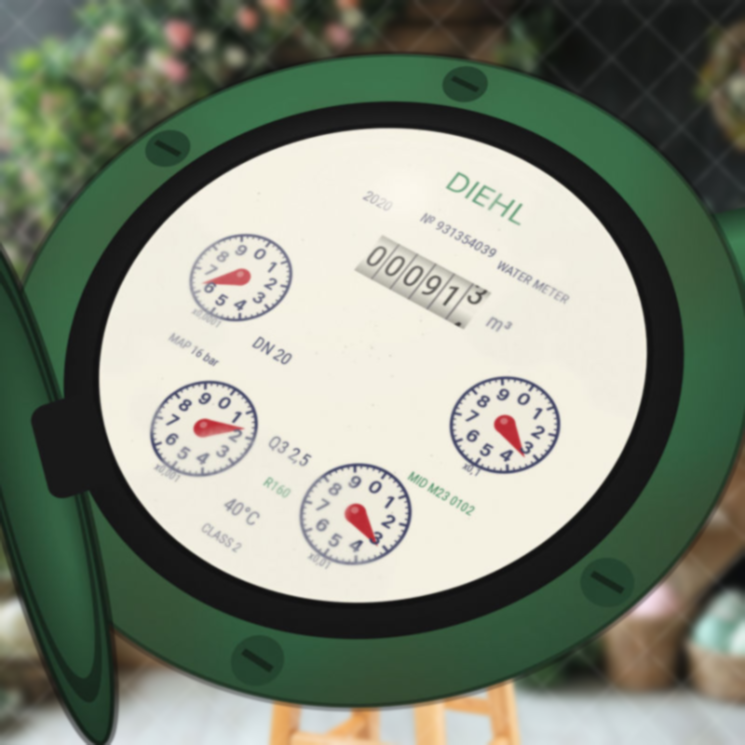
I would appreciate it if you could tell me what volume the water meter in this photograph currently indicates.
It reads 913.3316 m³
